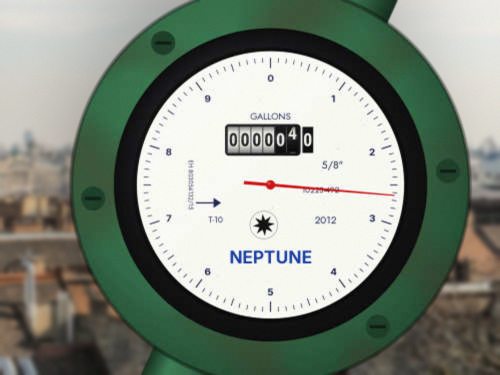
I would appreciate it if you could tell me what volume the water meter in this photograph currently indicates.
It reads 42.6 gal
